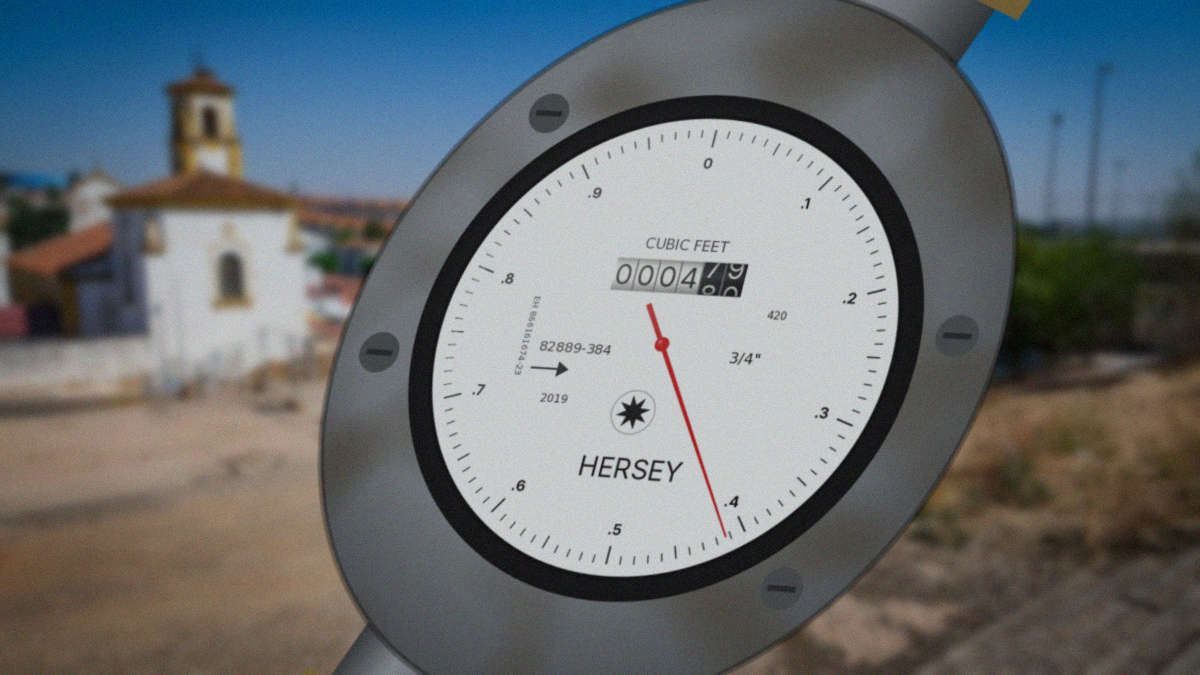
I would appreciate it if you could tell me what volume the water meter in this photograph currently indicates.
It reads 479.41 ft³
